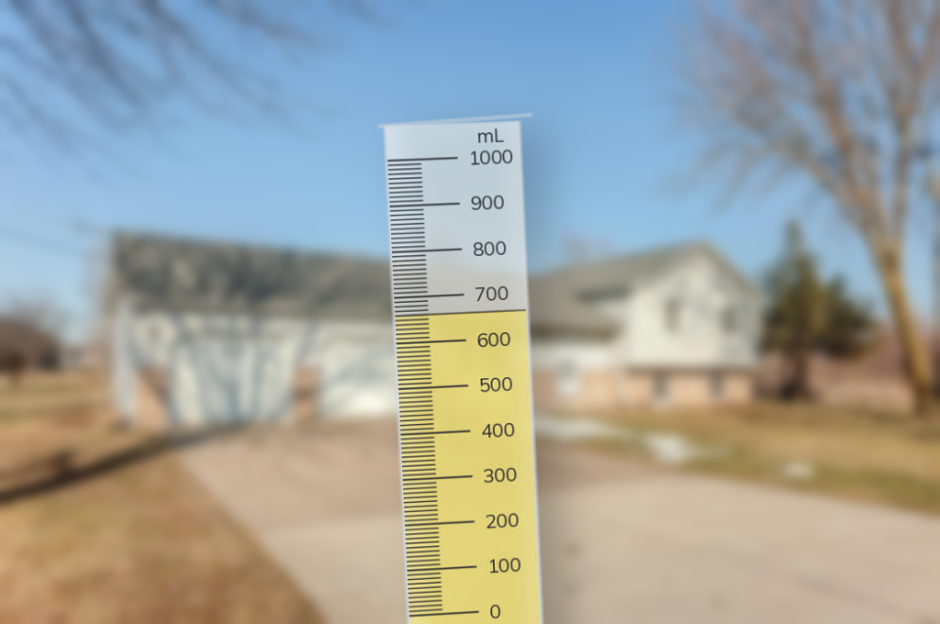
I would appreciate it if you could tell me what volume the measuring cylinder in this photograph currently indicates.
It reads 660 mL
